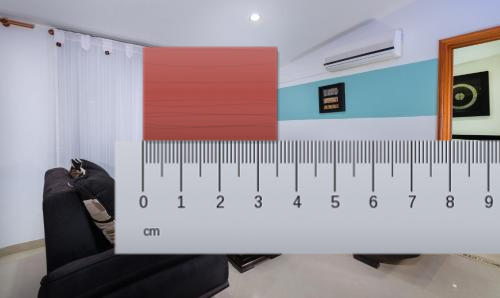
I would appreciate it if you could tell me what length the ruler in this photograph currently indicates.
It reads 3.5 cm
